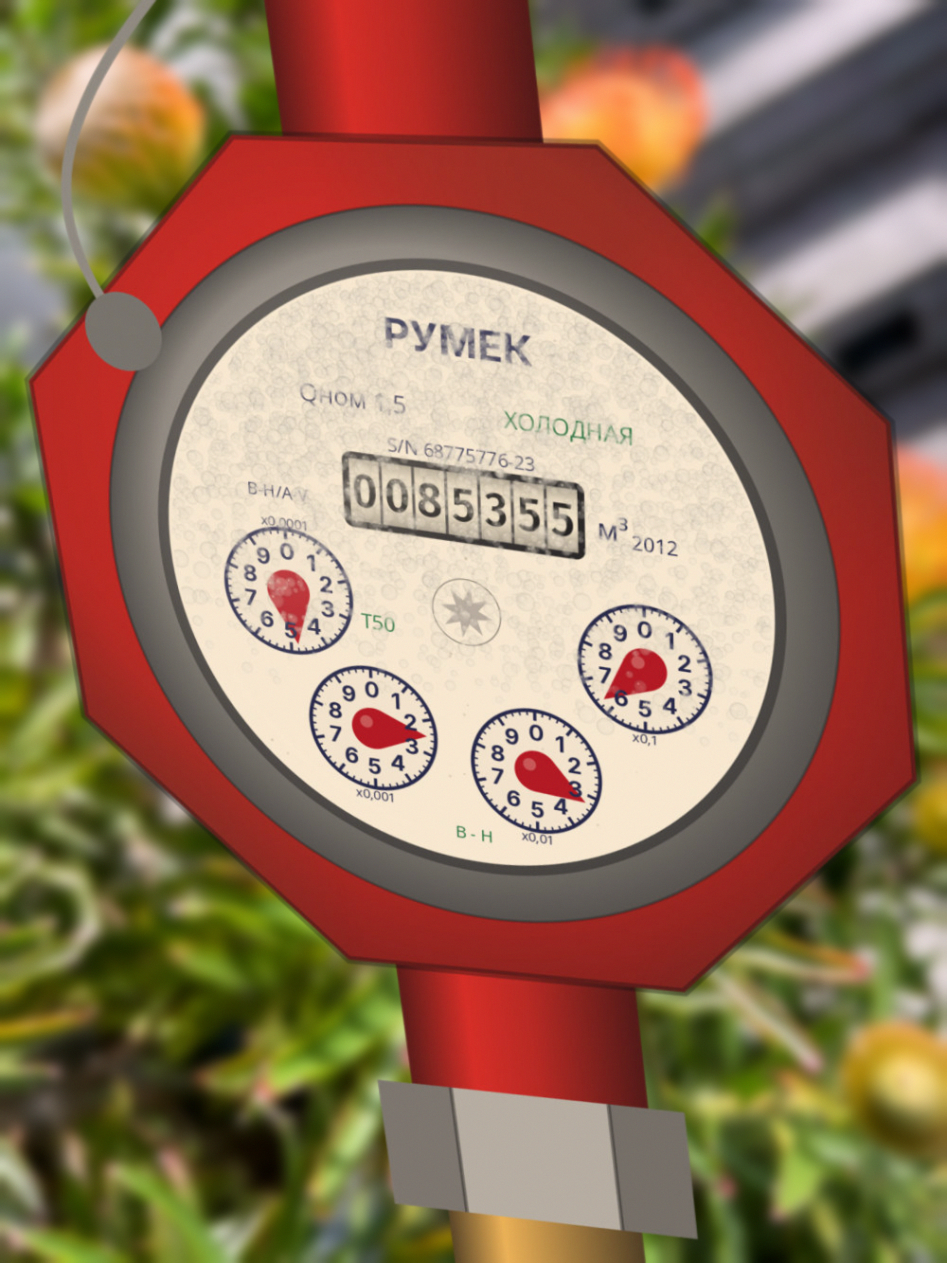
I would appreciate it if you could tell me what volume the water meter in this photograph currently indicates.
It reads 85355.6324 m³
